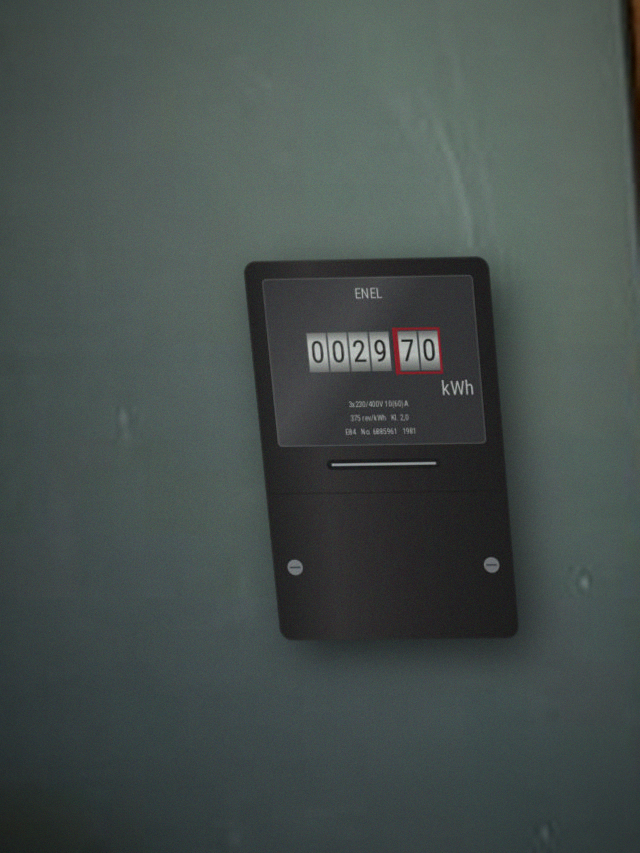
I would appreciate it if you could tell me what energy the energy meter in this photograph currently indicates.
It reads 29.70 kWh
